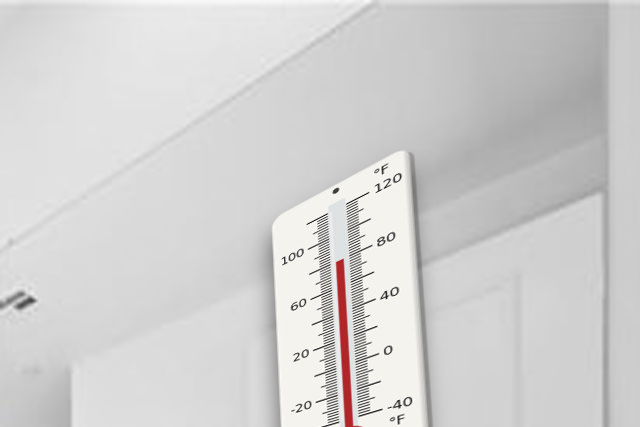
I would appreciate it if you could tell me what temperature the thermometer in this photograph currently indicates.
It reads 80 °F
